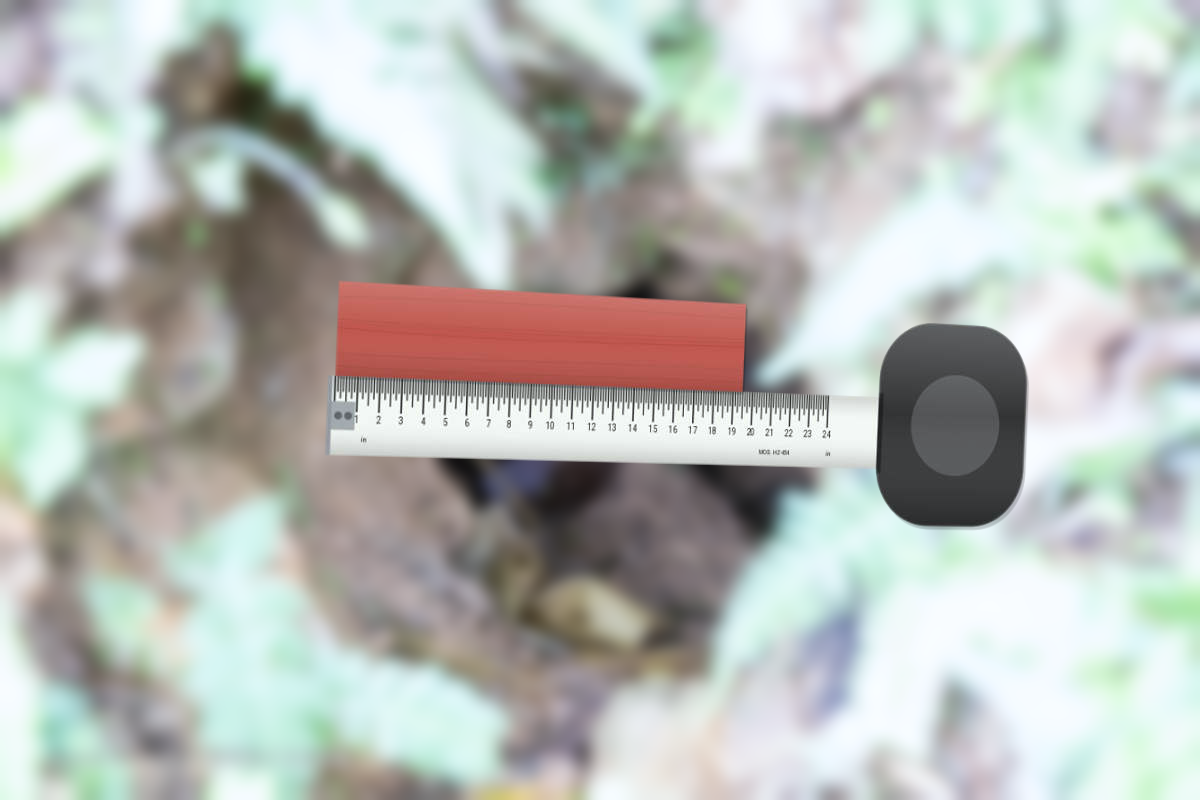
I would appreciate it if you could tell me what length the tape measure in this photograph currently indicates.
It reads 19.5 in
